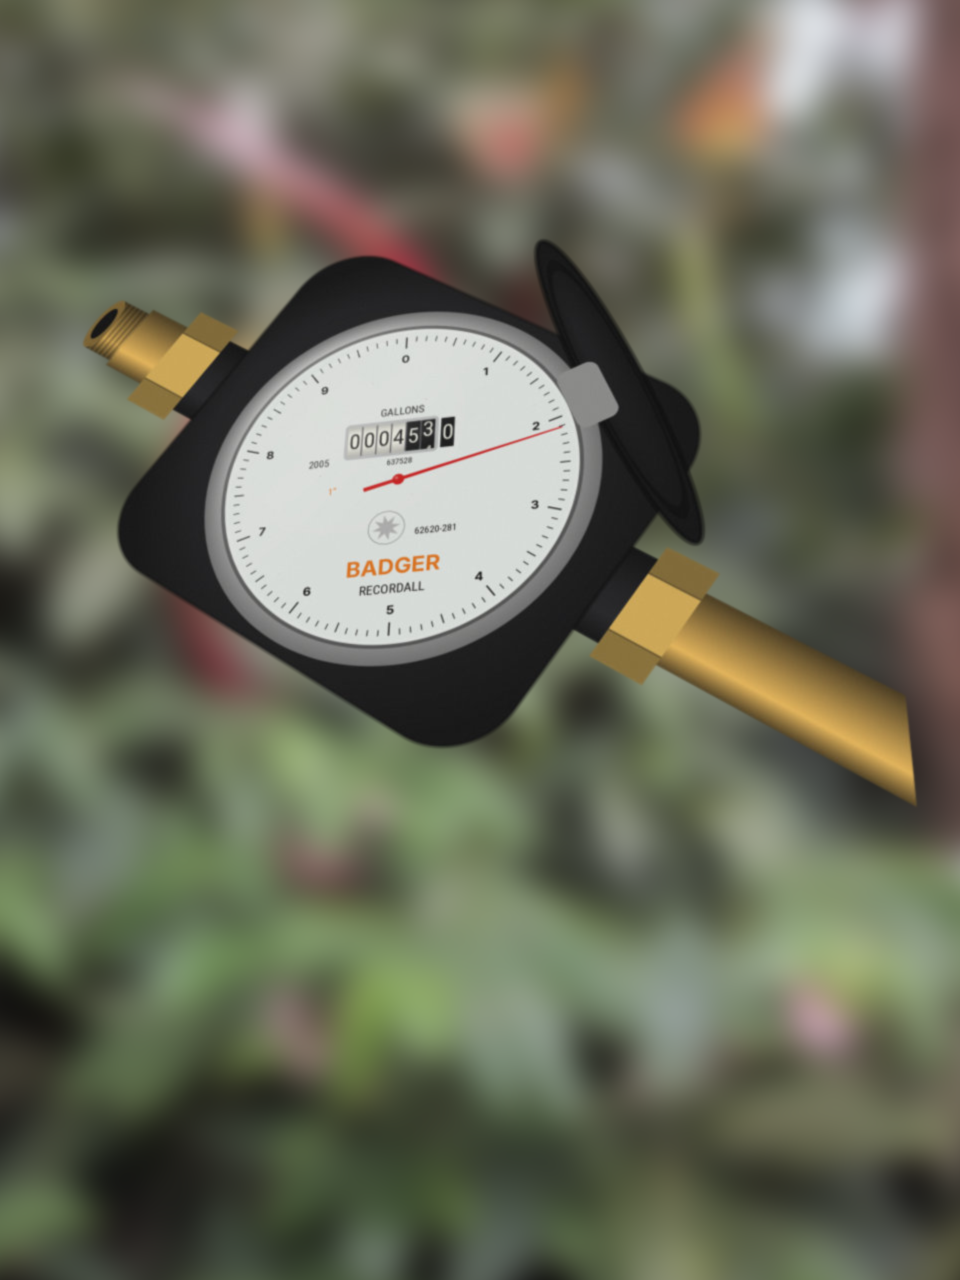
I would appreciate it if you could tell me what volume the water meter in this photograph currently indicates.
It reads 4532.1 gal
